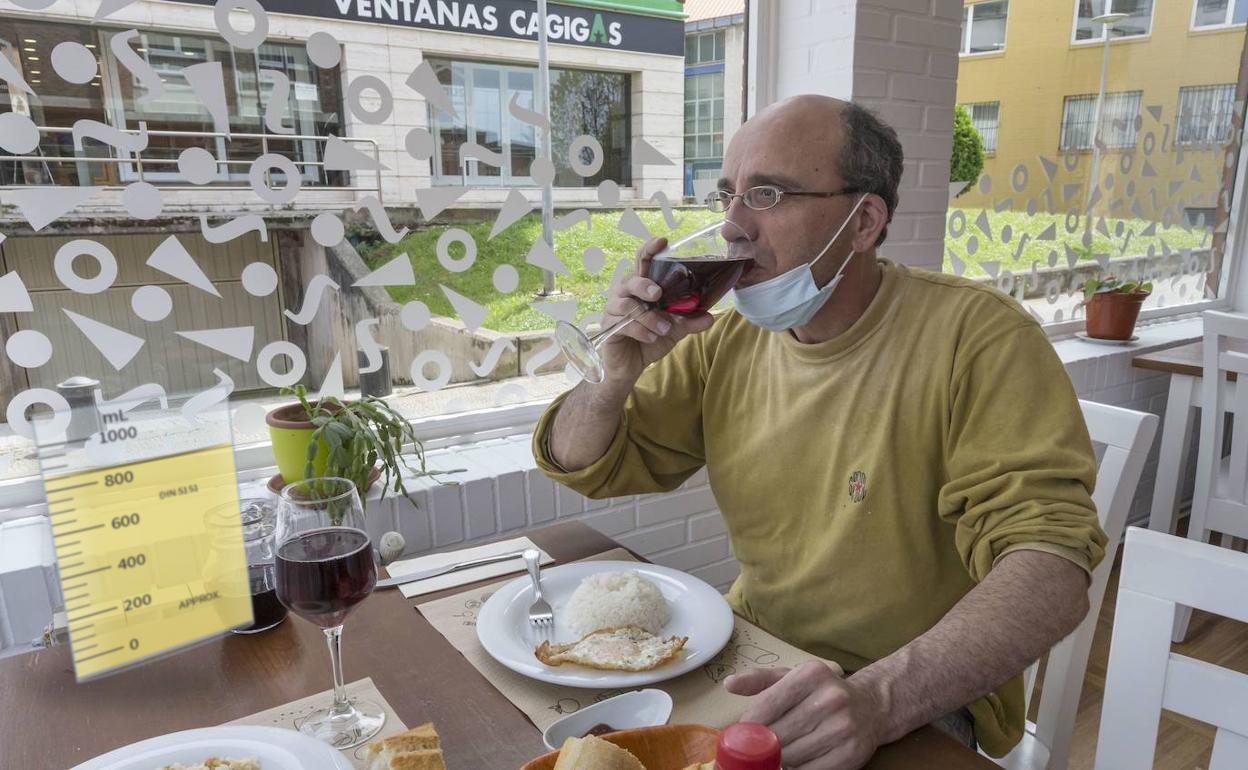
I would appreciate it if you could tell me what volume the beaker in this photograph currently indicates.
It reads 850 mL
